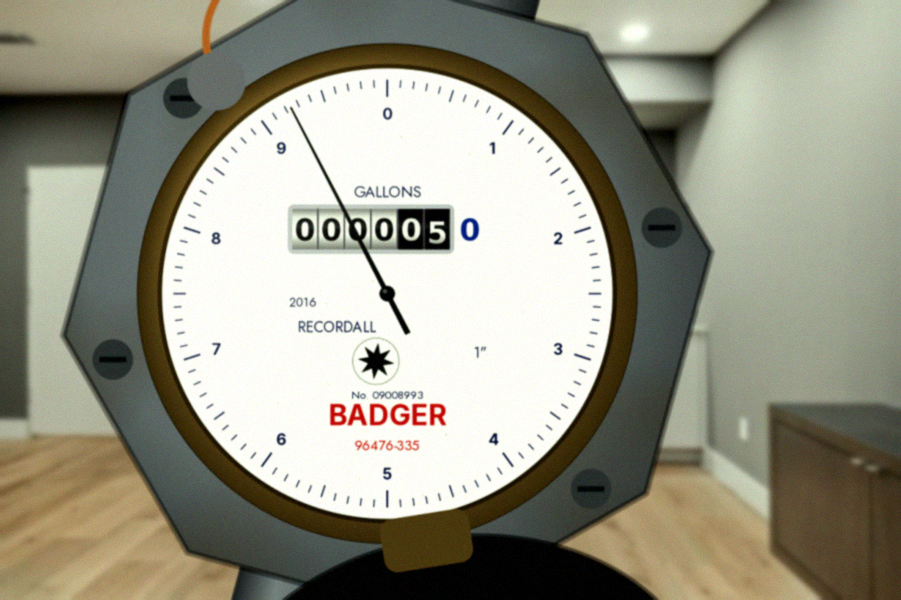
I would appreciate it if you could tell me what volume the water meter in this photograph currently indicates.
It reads 49.2 gal
